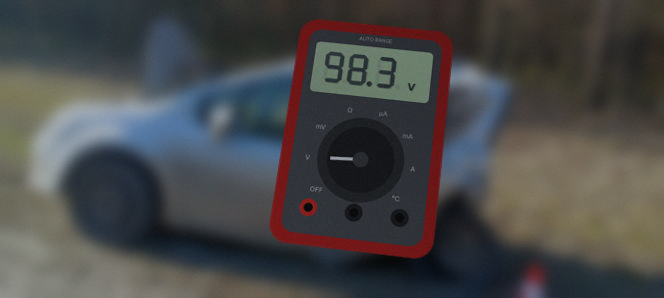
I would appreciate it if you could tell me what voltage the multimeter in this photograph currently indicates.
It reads 98.3 V
